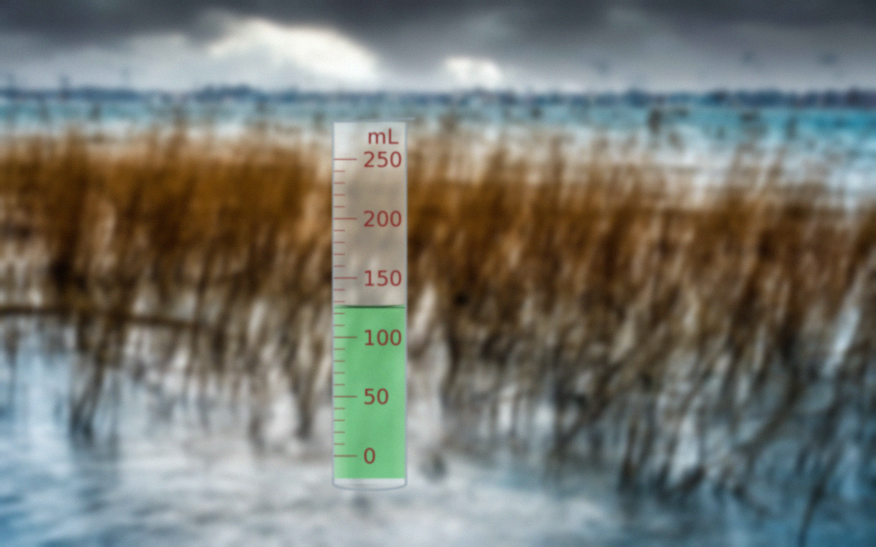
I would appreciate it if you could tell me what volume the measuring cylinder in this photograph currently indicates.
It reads 125 mL
